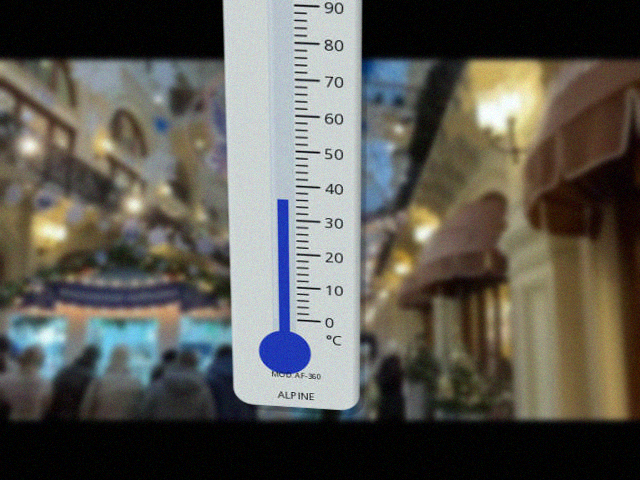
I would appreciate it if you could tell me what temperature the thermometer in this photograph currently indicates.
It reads 36 °C
